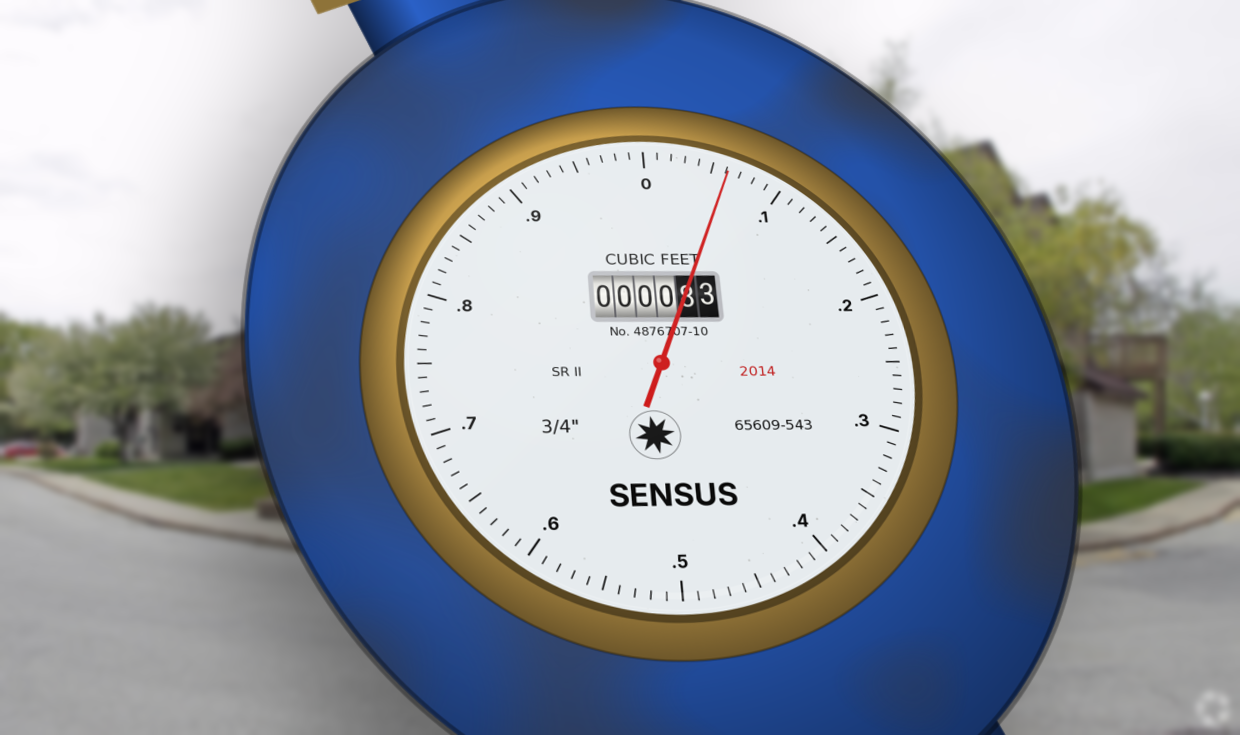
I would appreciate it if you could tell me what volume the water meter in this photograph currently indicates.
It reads 83.06 ft³
